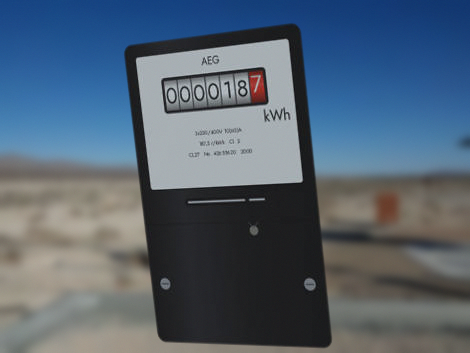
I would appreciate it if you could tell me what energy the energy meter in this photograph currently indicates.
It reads 18.7 kWh
